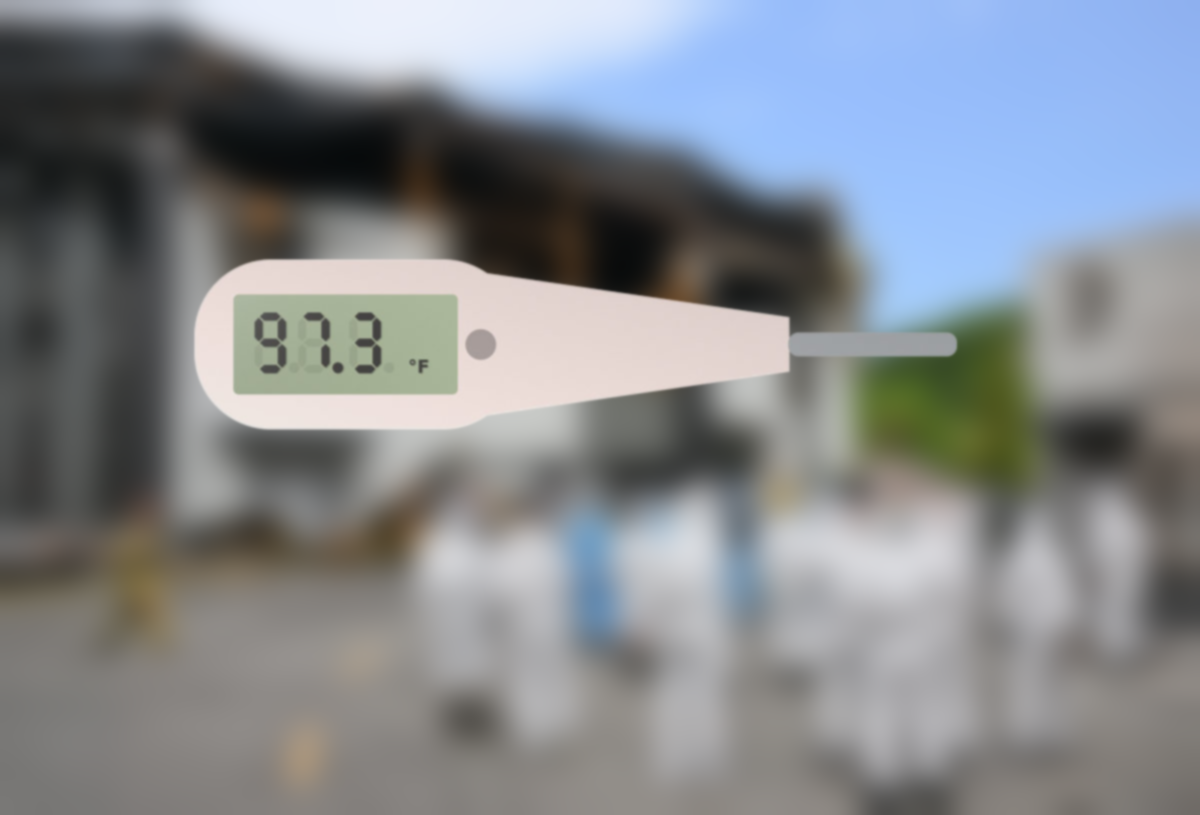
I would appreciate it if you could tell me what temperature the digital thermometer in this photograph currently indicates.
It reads 97.3 °F
